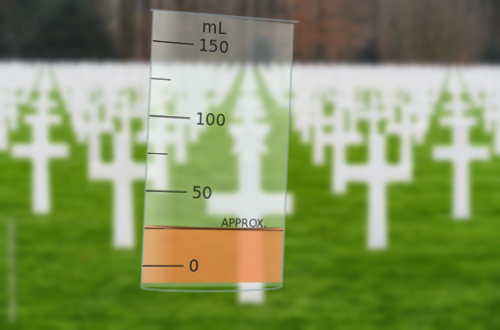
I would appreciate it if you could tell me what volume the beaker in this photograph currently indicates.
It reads 25 mL
